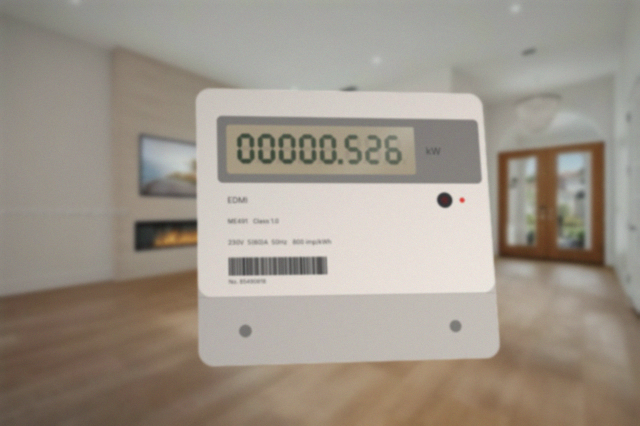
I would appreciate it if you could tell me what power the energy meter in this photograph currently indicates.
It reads 0.526 kW
